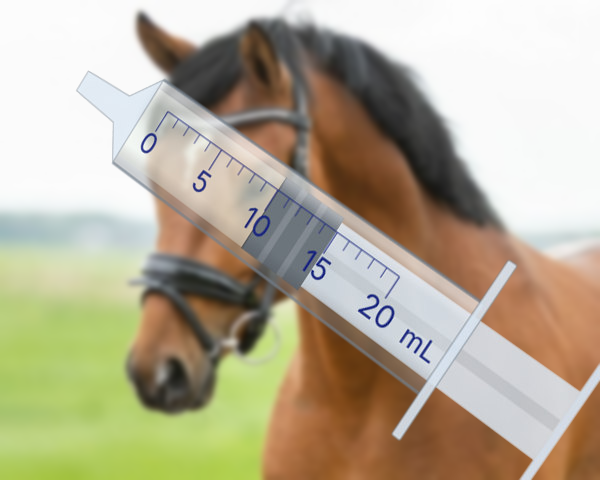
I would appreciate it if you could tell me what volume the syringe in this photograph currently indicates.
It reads 10 mL
